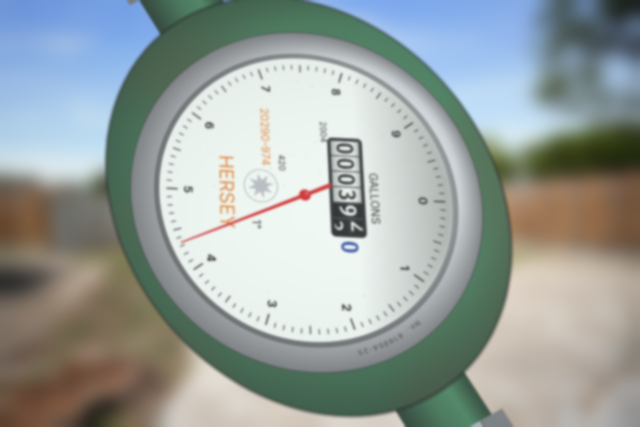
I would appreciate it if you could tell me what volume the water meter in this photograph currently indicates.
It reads 3924.3 gal
